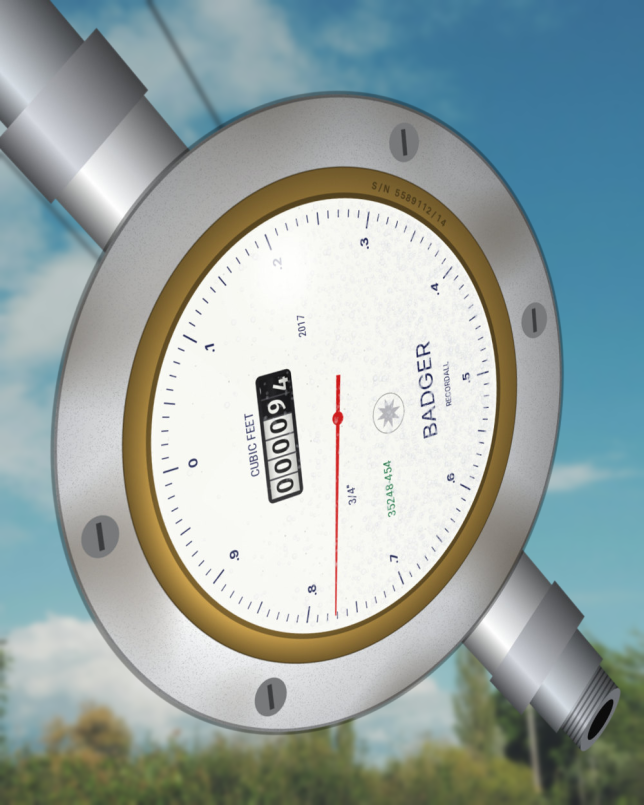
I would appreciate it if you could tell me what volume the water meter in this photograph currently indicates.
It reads 93.77 ft³
